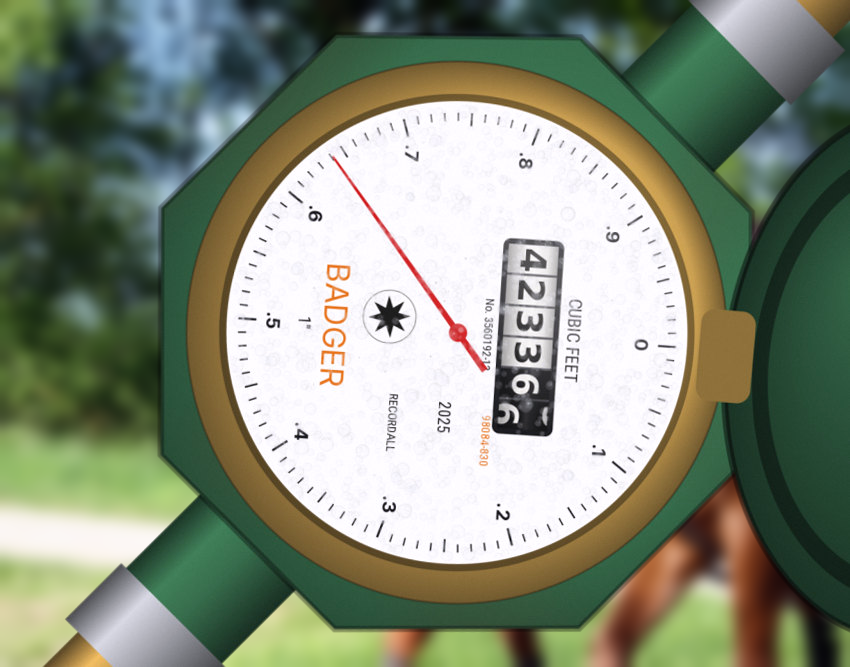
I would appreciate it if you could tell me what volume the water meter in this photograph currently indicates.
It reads 423365.64 ft³
